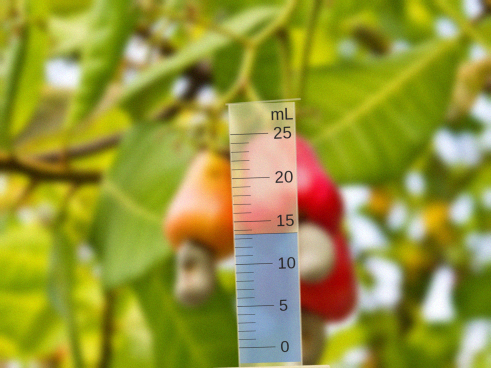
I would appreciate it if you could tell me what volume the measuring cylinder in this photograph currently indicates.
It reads 13.5 mL
